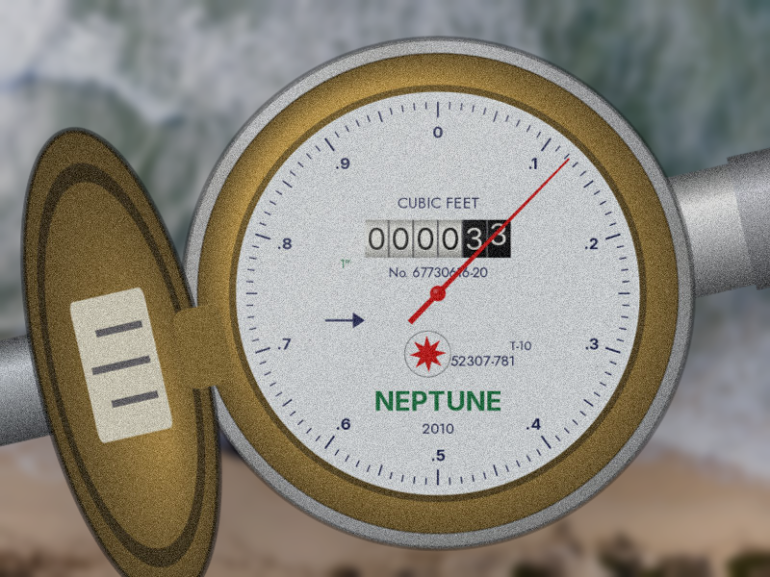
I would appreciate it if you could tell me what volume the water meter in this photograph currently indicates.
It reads 33.12 ft³
